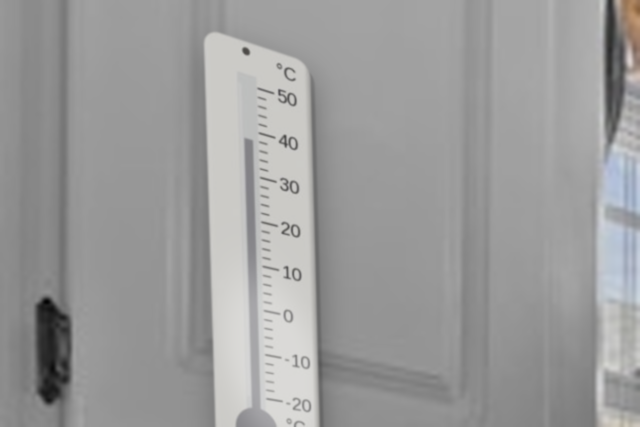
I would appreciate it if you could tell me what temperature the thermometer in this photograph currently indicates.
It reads 38 °C
